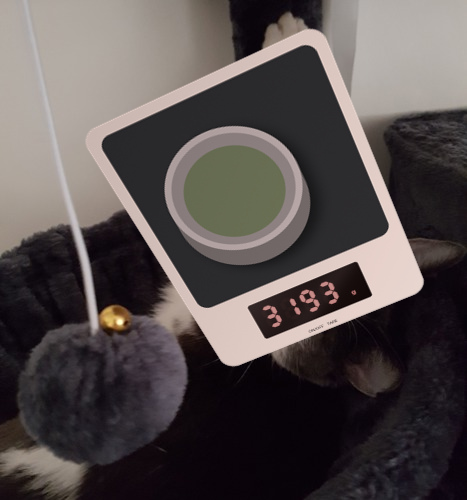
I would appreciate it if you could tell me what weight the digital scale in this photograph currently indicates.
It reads 3193 g
